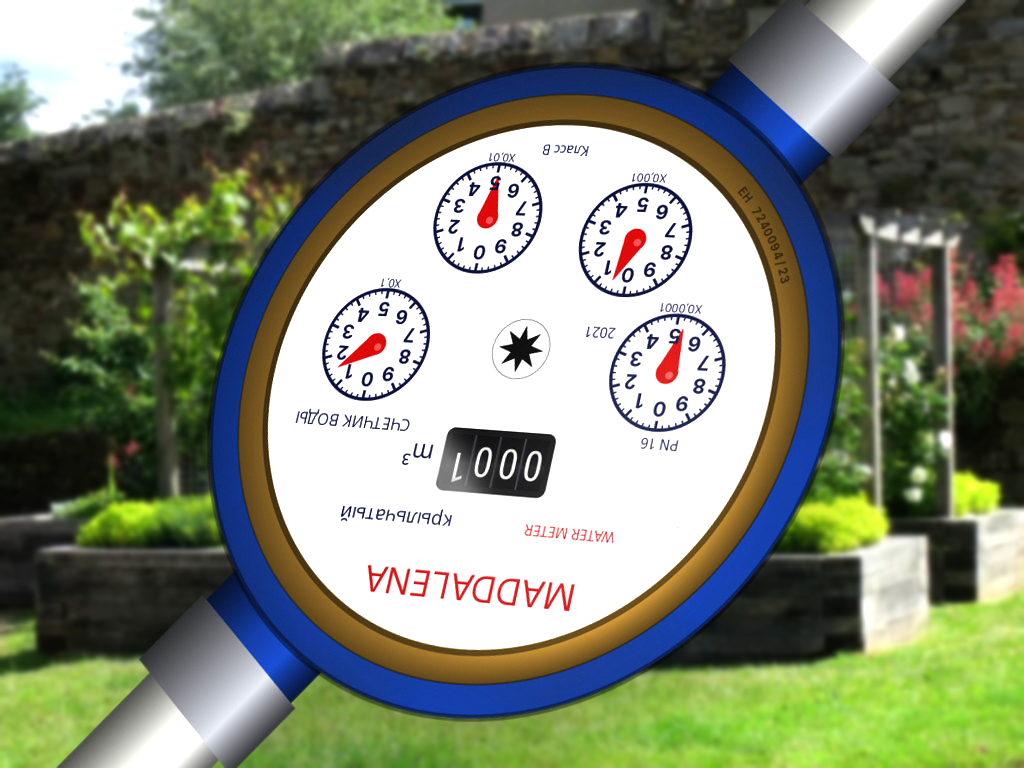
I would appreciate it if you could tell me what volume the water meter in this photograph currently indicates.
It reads 1.1505 m³
